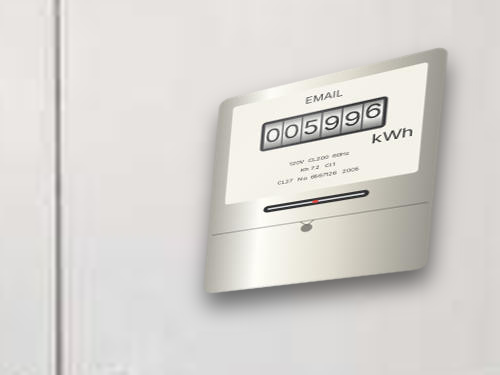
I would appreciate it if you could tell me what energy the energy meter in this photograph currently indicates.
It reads 5996 kWh
